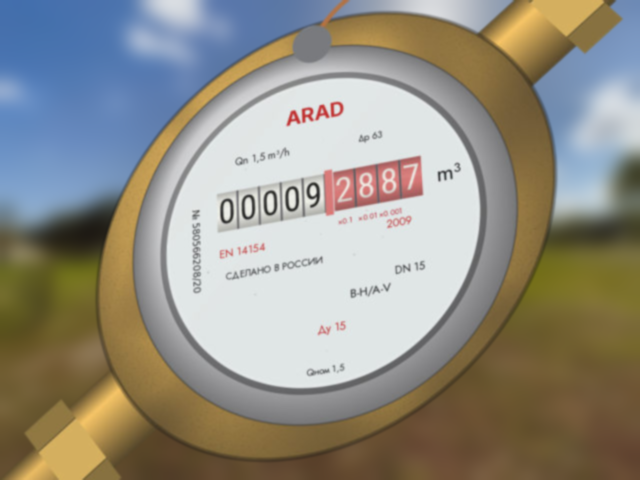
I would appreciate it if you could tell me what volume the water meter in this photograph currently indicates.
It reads 9.2887 m³
